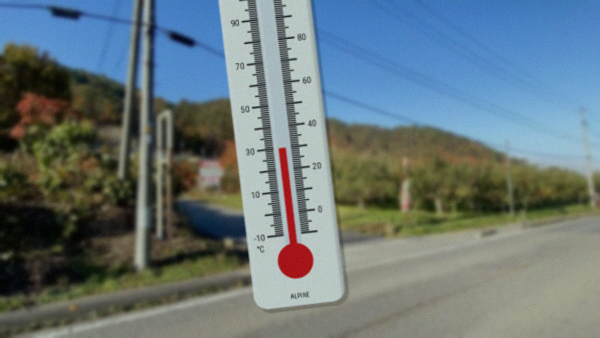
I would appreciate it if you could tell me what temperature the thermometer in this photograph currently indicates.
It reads 30 °C
